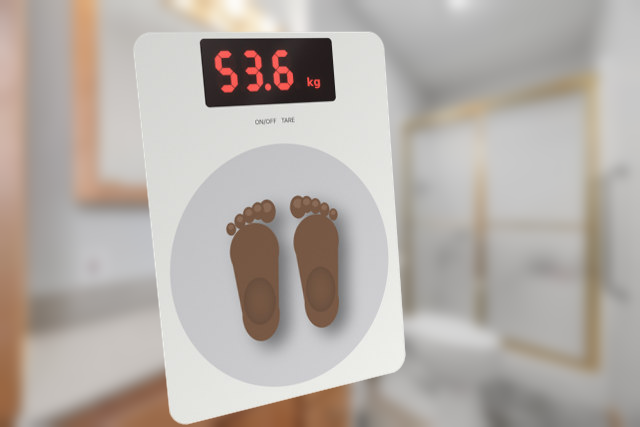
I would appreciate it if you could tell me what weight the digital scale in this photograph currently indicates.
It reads 53.6 kg
